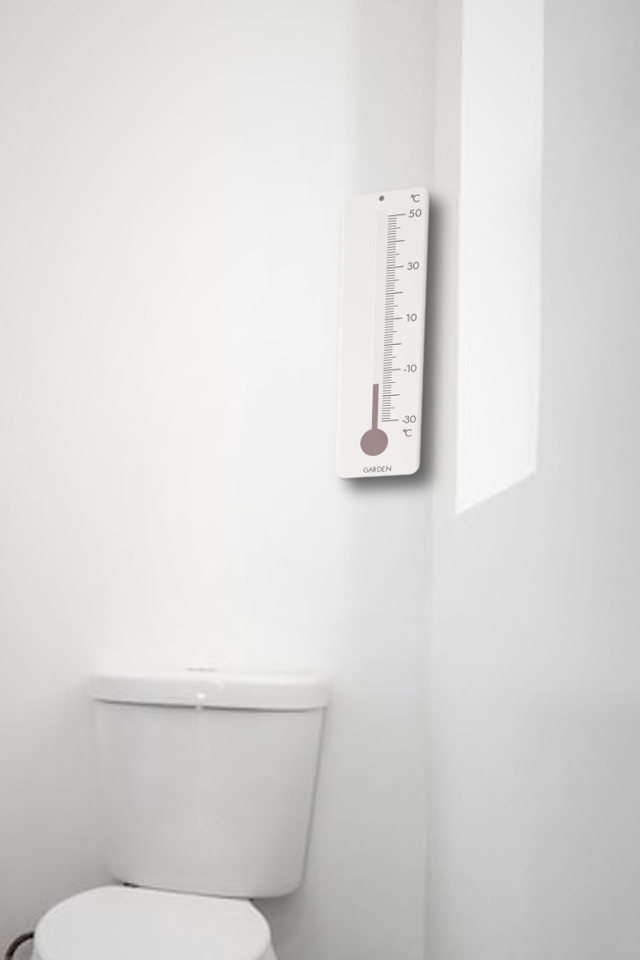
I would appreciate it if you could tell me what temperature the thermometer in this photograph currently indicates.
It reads -15 °C
